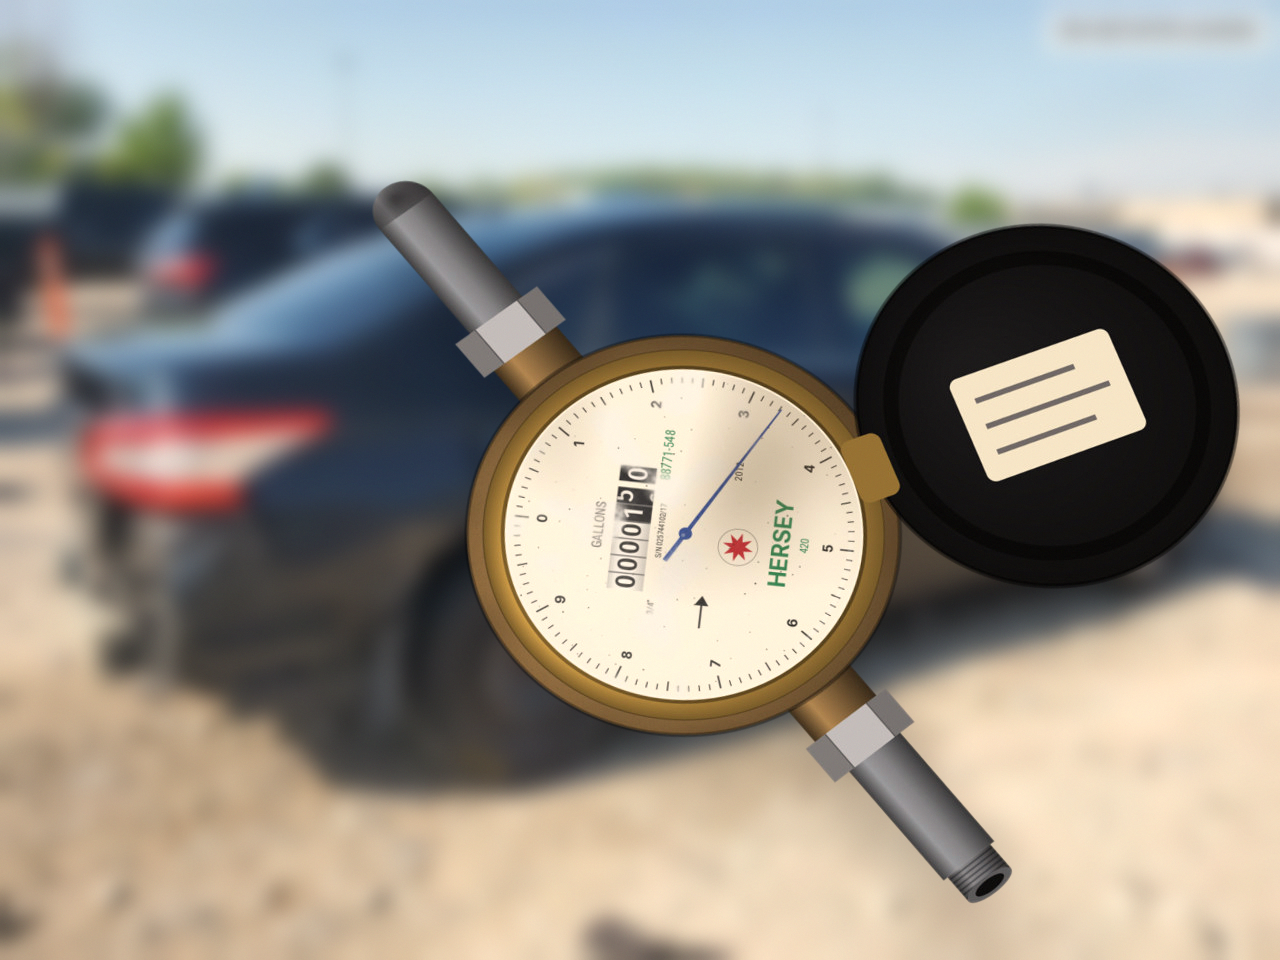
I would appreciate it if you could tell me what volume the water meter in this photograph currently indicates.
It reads 153.3 gal
